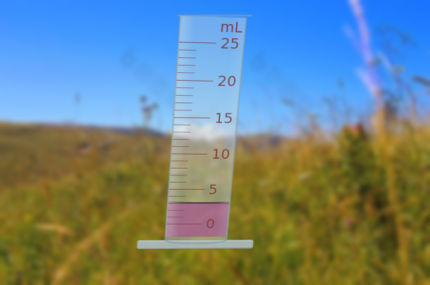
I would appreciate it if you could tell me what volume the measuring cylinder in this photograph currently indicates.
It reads 3 mL
